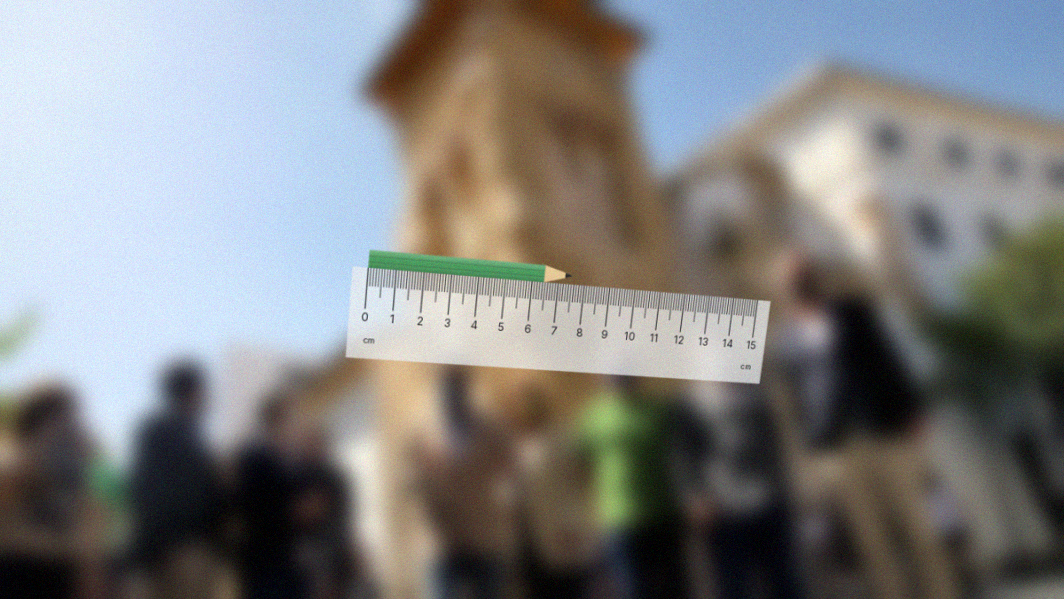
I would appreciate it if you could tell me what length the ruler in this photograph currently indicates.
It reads 7.5 cm
